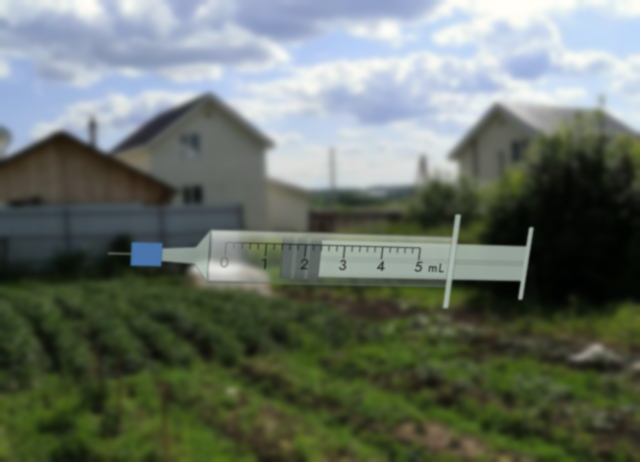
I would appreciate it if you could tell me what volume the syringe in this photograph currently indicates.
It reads 1.4 mL
